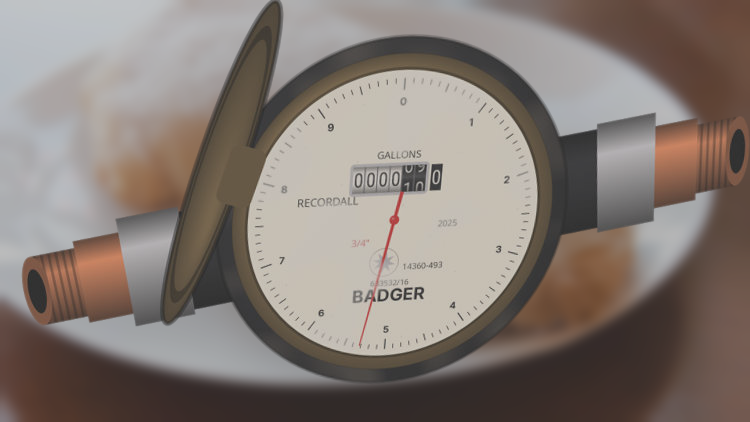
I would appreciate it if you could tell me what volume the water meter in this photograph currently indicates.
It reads 95.3 gal
